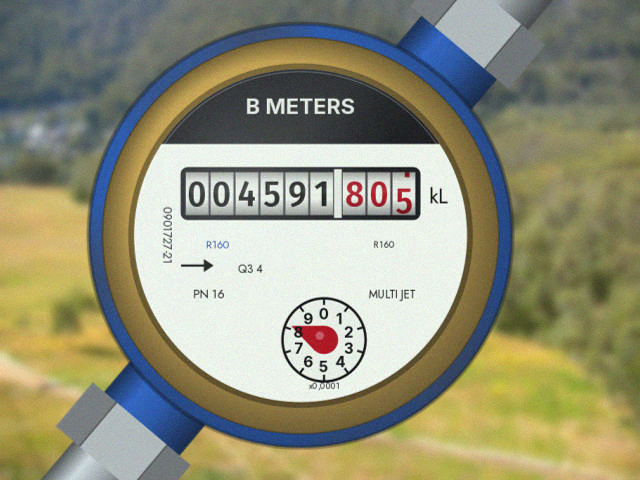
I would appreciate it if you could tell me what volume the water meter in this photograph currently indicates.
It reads 4591.8048 kL
